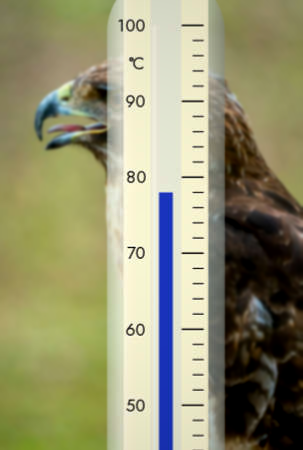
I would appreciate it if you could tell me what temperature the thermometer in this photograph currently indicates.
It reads 78 °C
